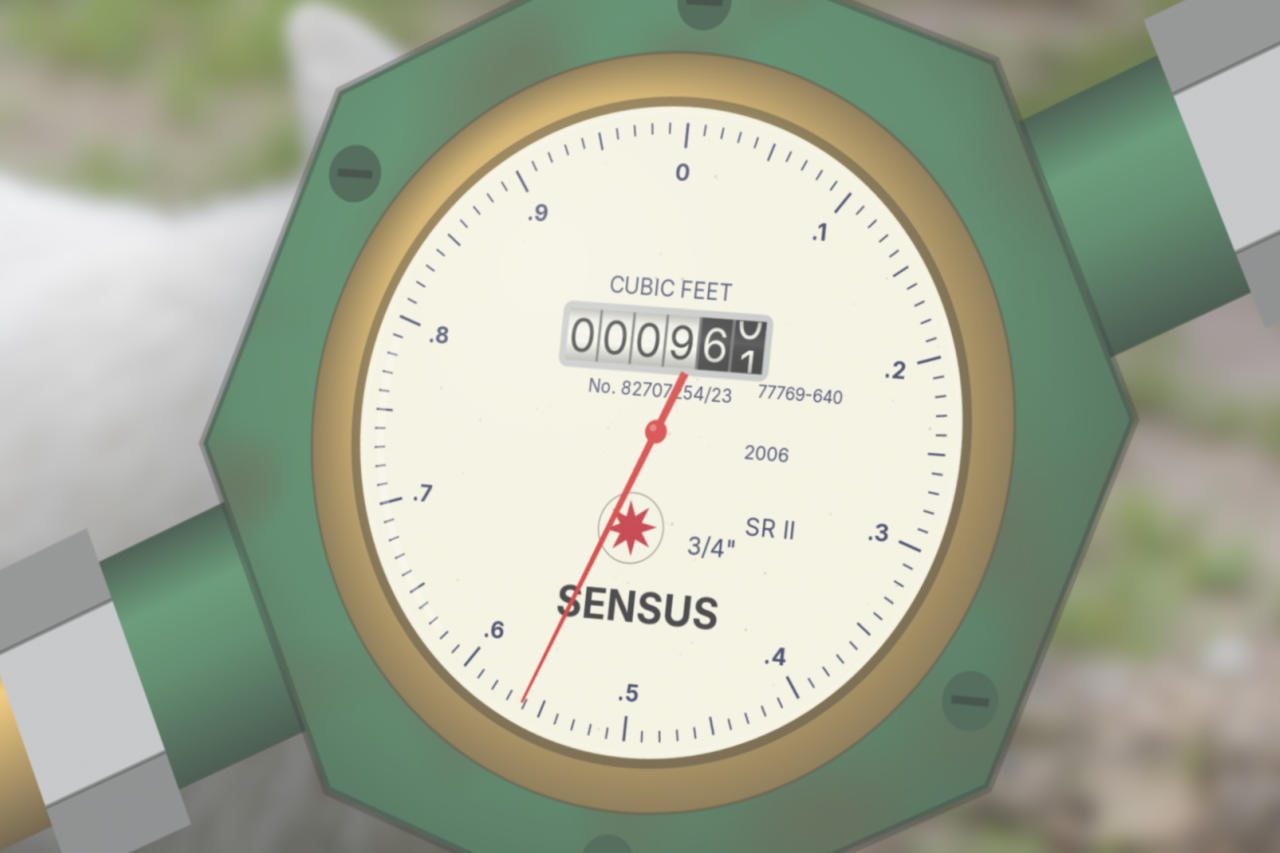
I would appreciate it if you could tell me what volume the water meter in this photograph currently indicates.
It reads 960.56 ft³
